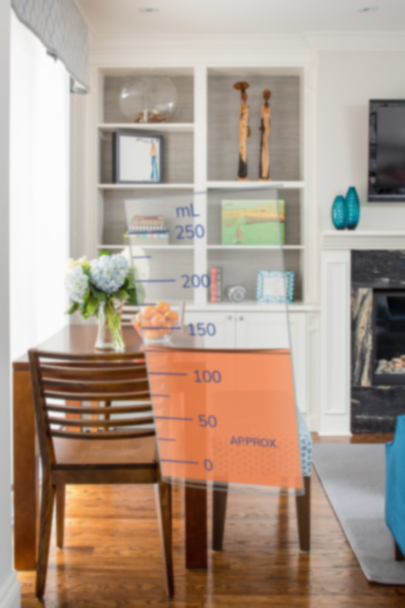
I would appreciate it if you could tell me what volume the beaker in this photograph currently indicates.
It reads 125 mL
